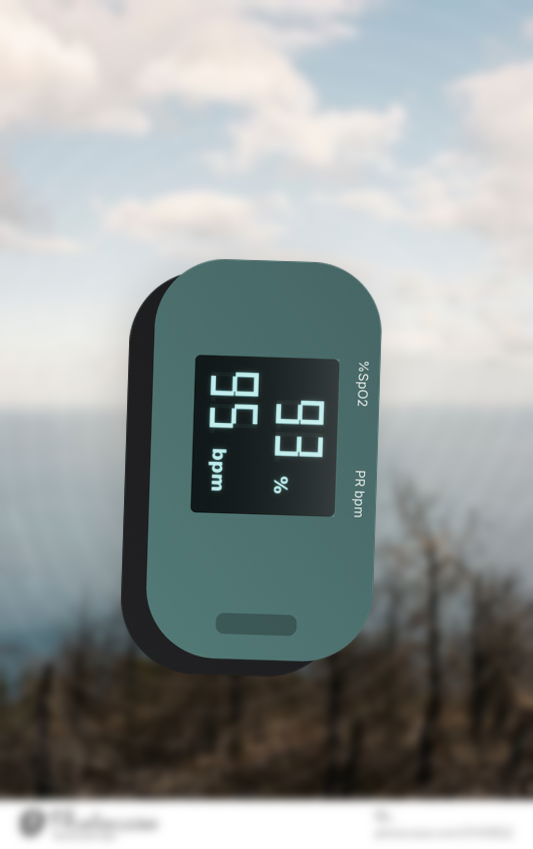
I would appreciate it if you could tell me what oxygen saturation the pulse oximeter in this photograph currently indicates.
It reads 93 %
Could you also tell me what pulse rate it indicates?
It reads 95 bpm
